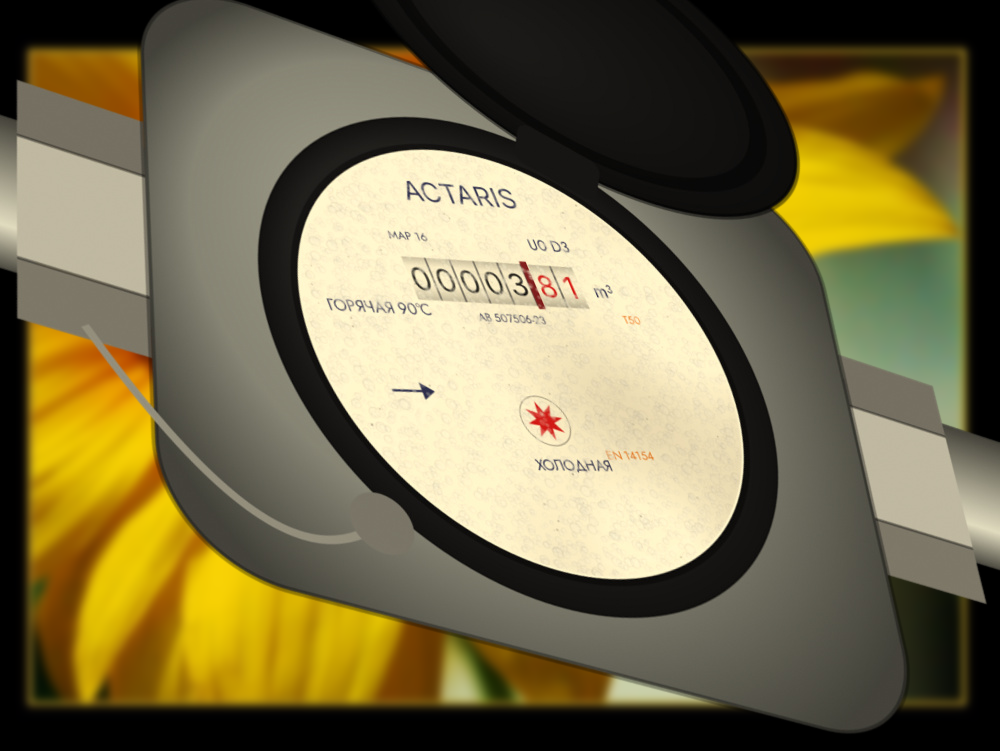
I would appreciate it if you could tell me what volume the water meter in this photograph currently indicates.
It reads 3.81 m³
